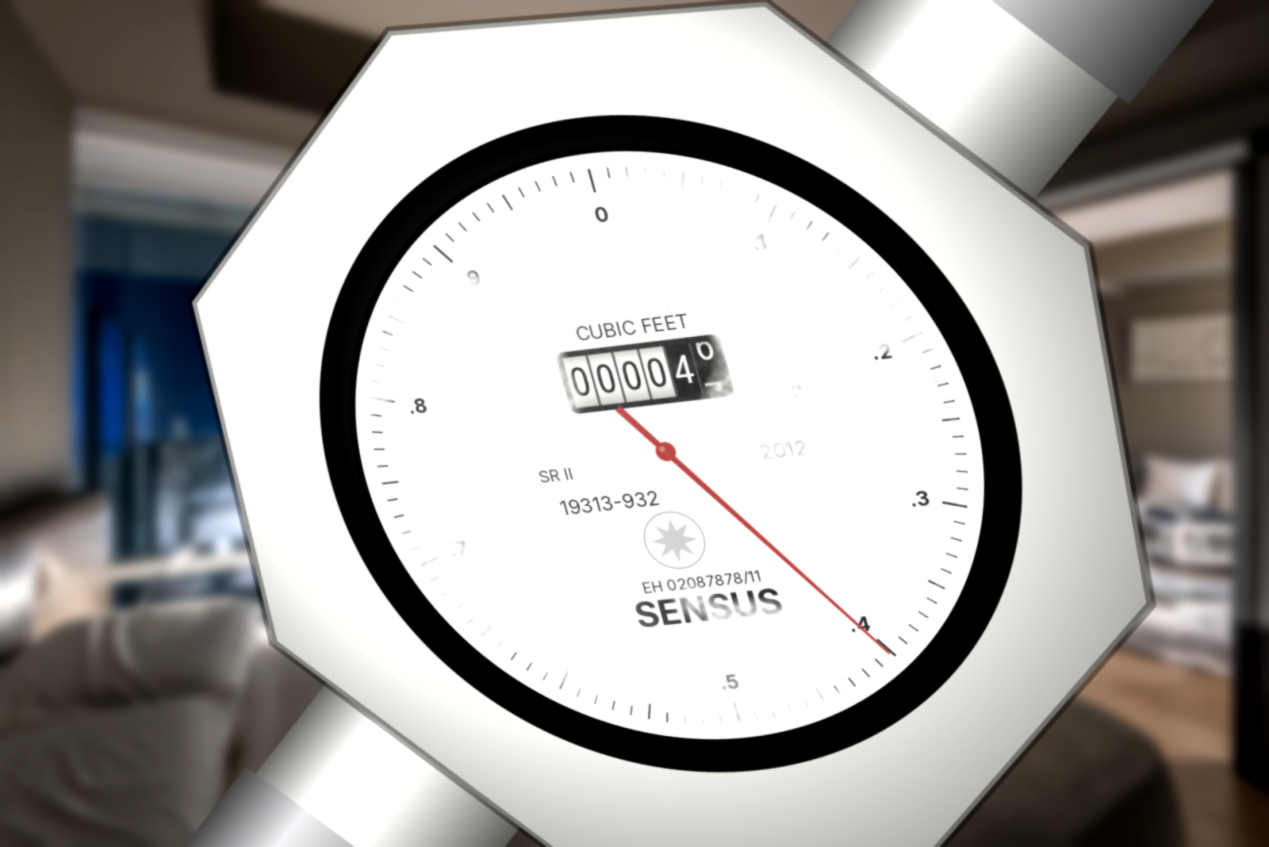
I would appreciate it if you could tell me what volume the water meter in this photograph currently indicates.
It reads 46.40 ft³
